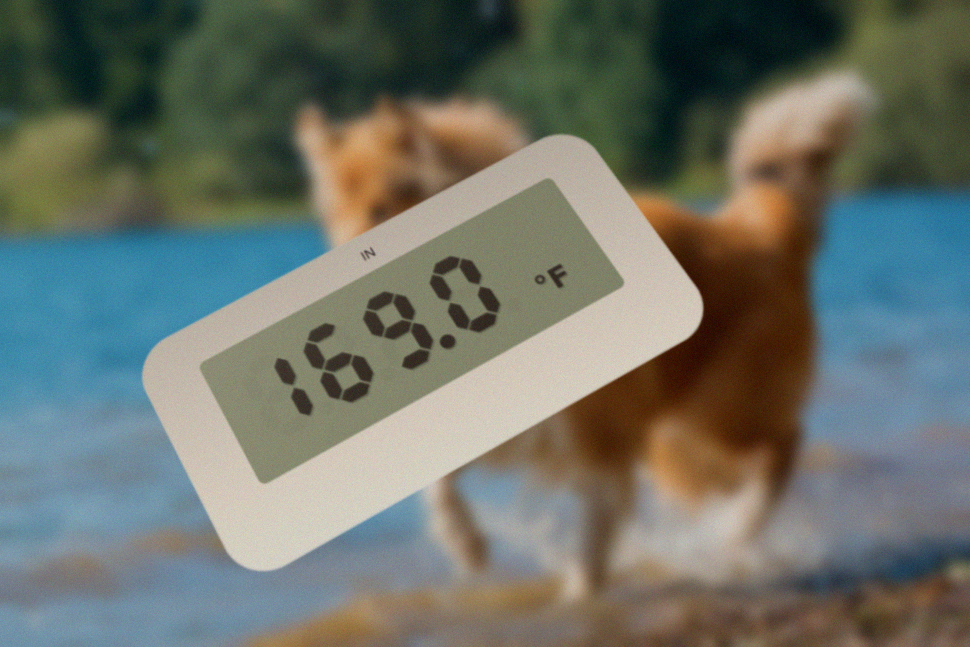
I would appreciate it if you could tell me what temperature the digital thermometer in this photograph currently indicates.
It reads 169.0 °F
